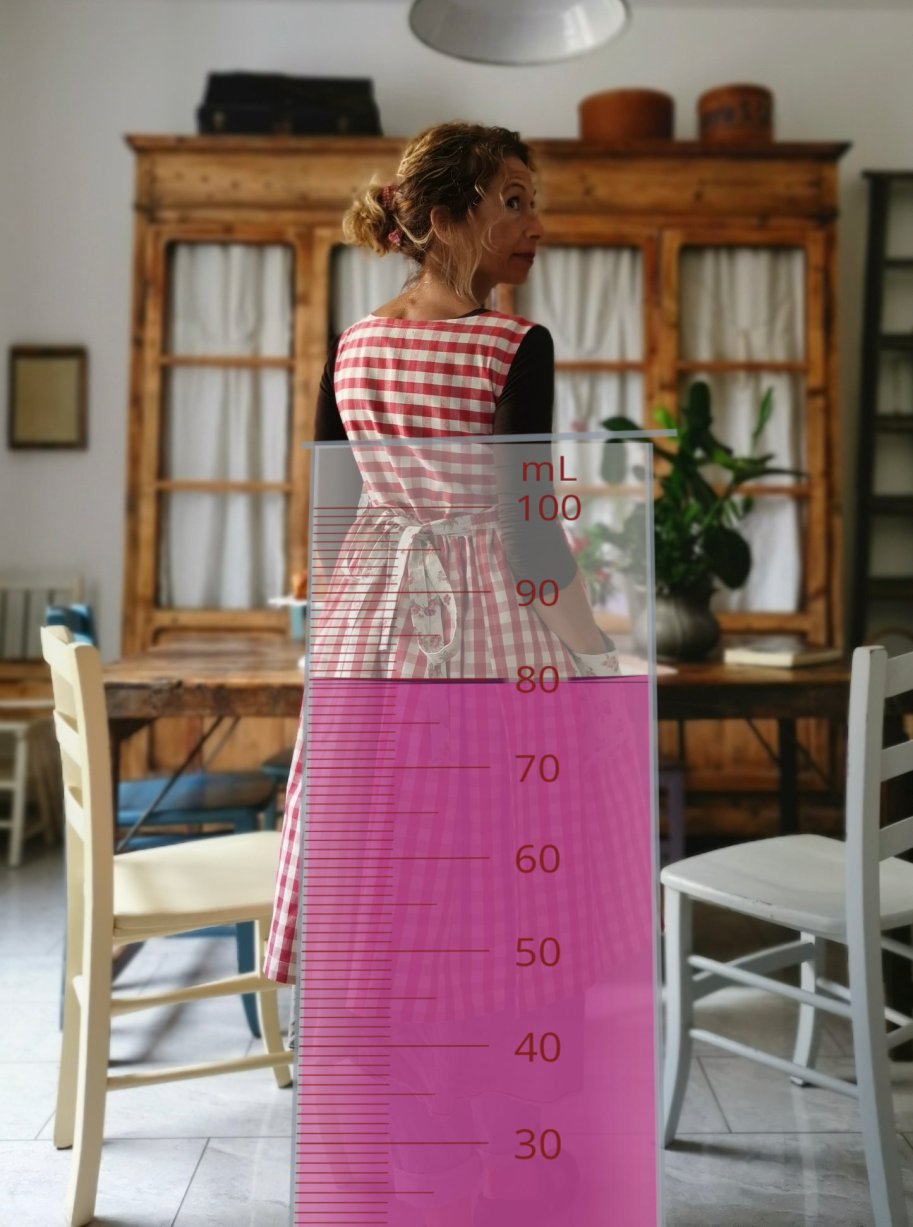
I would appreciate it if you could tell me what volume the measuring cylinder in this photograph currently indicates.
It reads 79.5 mL
